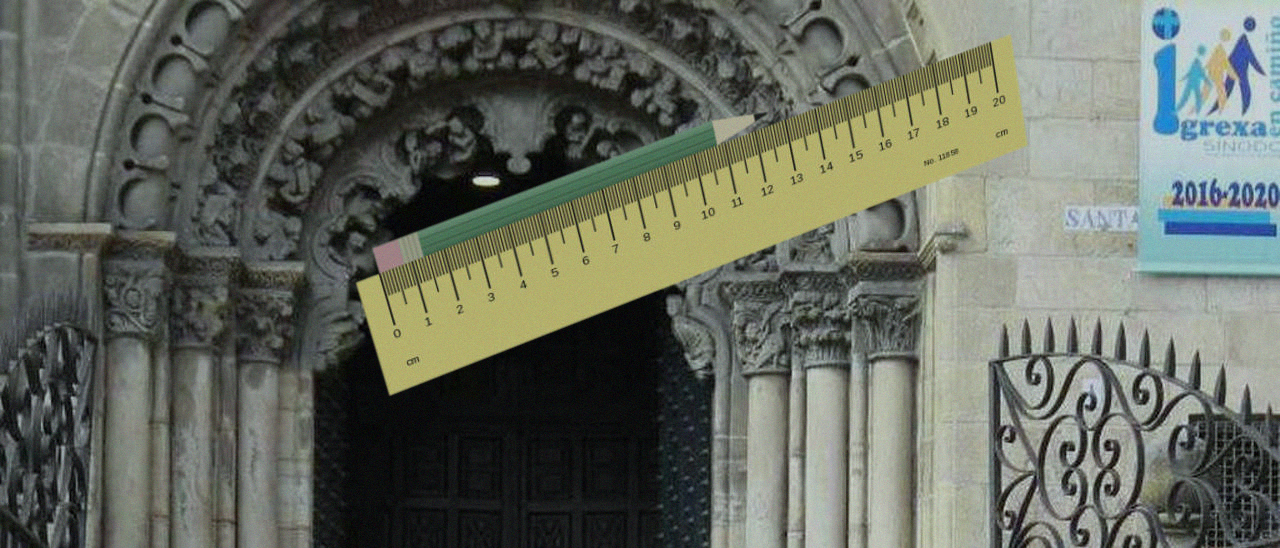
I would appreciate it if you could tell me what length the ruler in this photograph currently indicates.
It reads 12.5 cm
